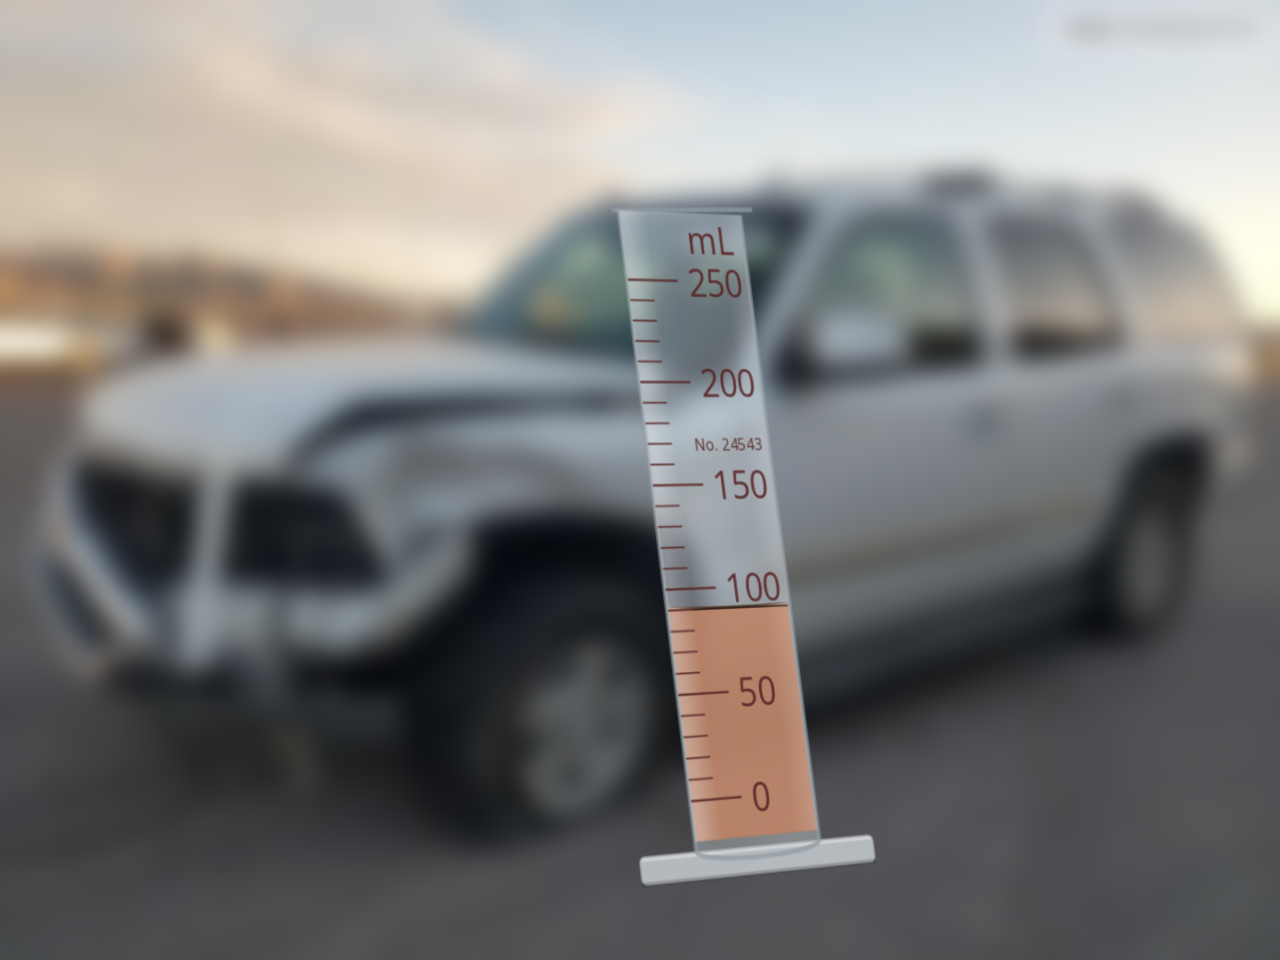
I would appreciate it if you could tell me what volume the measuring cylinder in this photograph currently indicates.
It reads 90 mL
